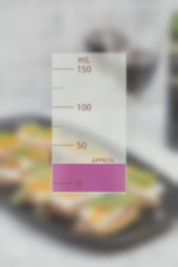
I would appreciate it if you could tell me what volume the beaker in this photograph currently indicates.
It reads 25 mL
